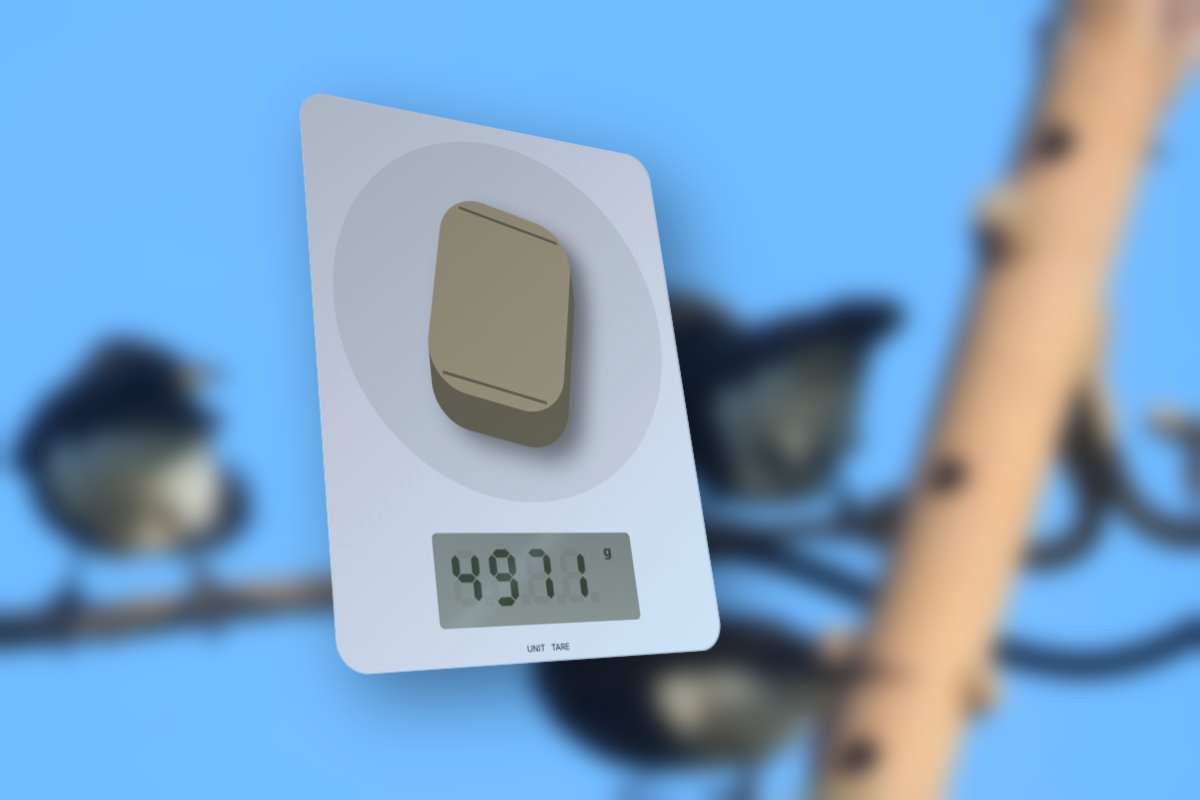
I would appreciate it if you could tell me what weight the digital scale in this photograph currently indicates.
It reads 4971 g
